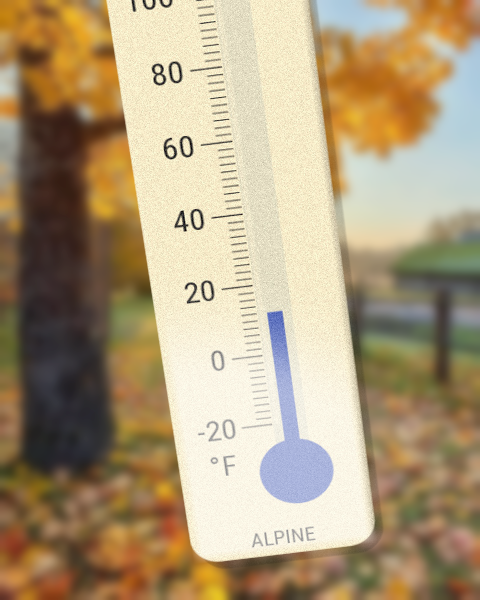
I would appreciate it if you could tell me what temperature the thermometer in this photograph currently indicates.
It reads 12 °F
